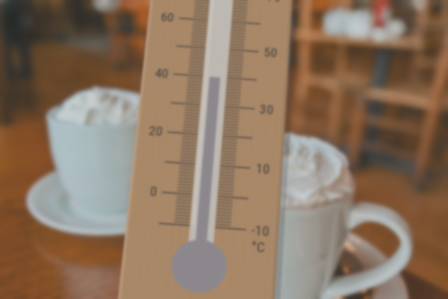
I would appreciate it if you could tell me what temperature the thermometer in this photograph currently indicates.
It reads 40 °C
